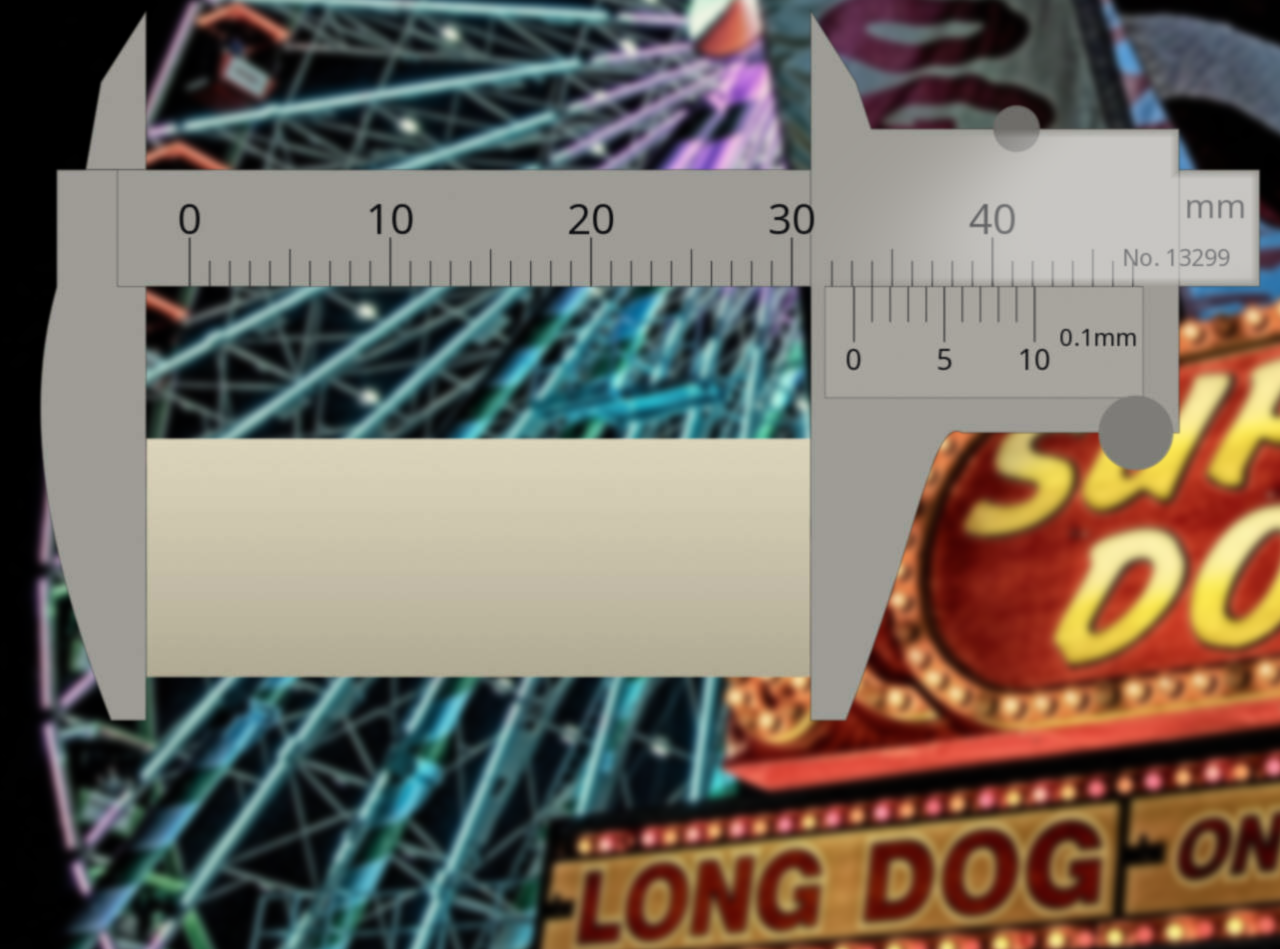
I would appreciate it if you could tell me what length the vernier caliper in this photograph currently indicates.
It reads 33.1 mm
